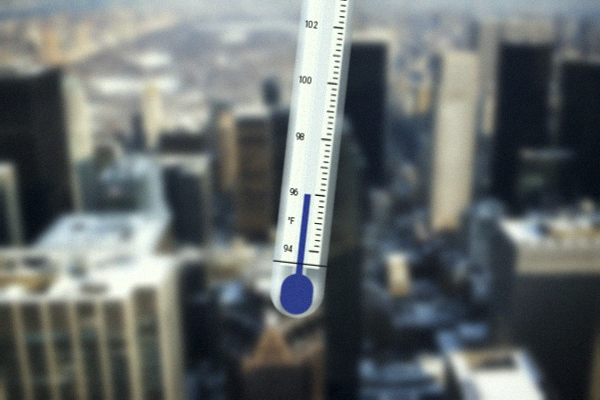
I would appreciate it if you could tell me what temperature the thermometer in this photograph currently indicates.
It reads 96 °F
